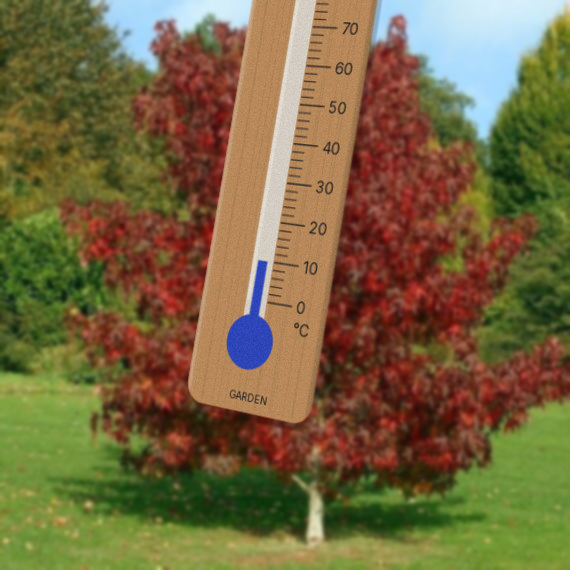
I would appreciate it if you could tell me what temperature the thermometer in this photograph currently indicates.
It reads 10 °C
